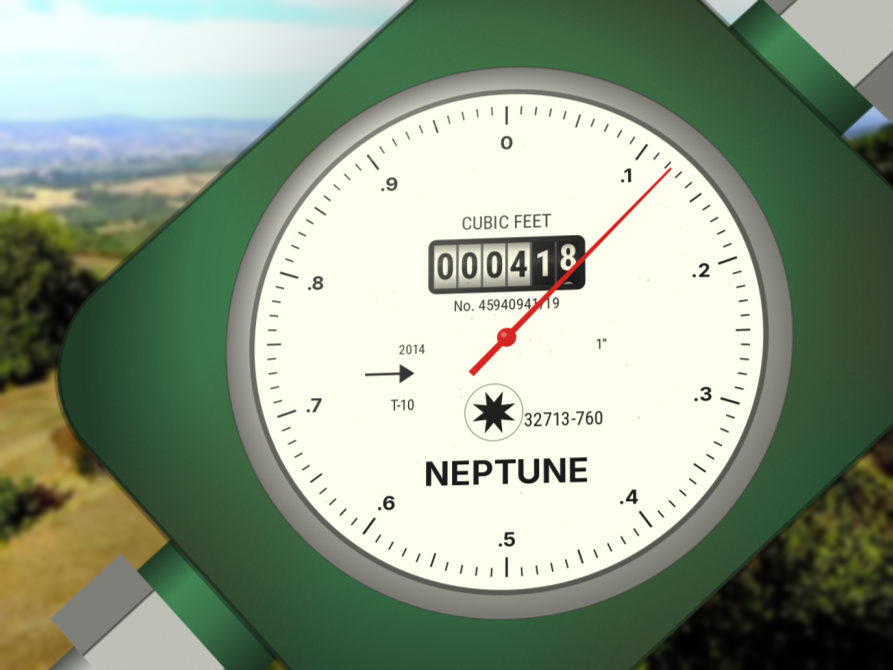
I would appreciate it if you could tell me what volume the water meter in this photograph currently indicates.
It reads 418.12 ft³
